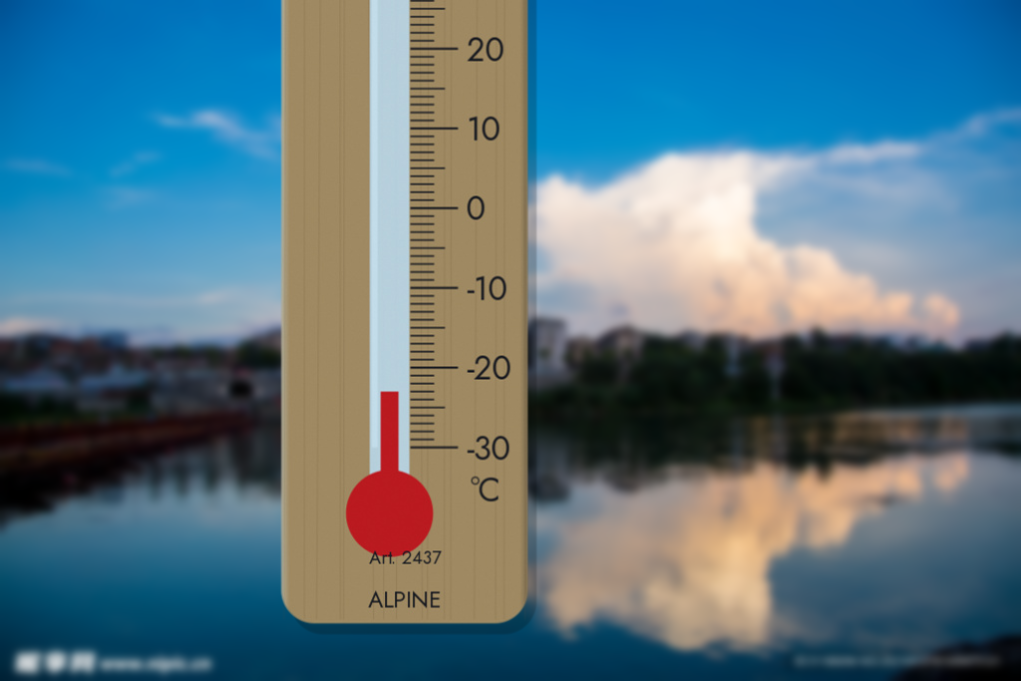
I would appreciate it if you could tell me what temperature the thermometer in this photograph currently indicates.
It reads -23 °C
